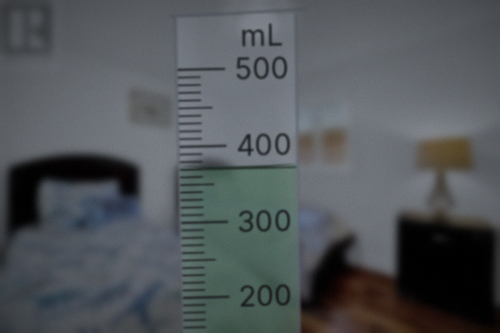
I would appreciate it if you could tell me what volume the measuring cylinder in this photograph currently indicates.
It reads 370 mL
